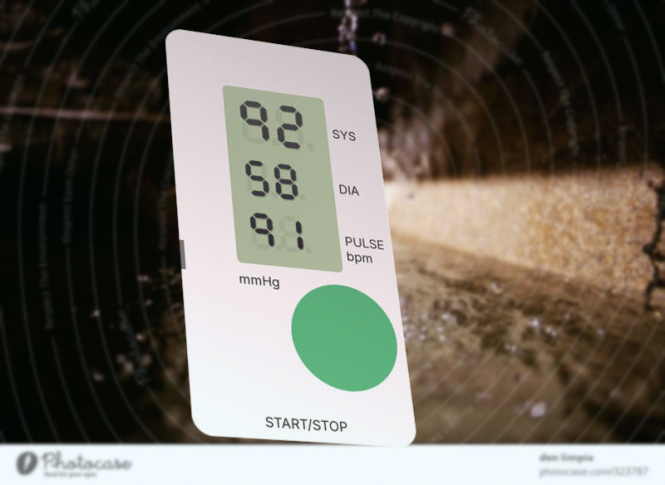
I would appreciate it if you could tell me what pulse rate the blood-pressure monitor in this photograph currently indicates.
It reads 91 bpm
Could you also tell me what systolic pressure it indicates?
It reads 92 mmHg
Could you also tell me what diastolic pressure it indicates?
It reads 58 mmHg
